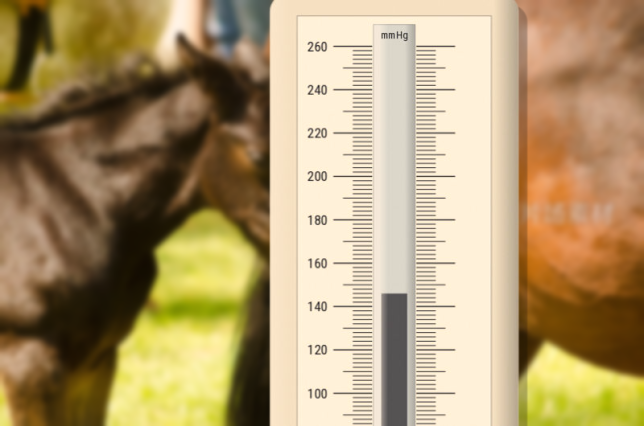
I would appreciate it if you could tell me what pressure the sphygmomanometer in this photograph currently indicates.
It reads 146 mmHg
